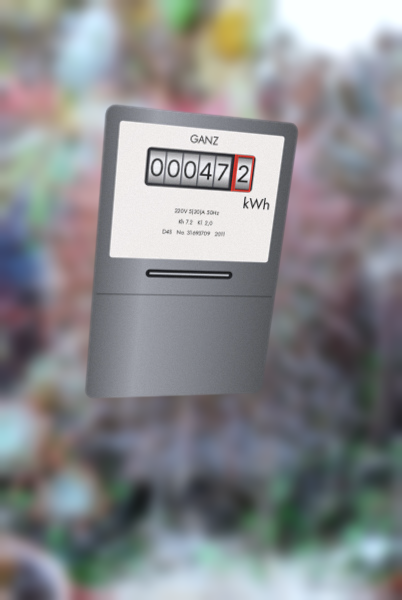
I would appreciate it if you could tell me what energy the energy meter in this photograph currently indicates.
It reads 47.2 kWh
